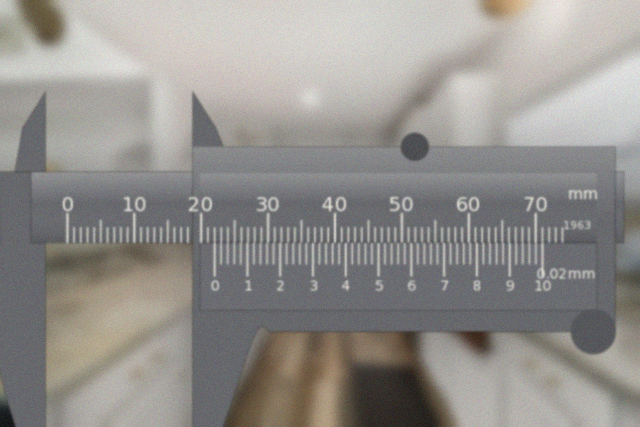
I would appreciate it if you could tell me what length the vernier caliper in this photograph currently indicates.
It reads 22.0 mm
